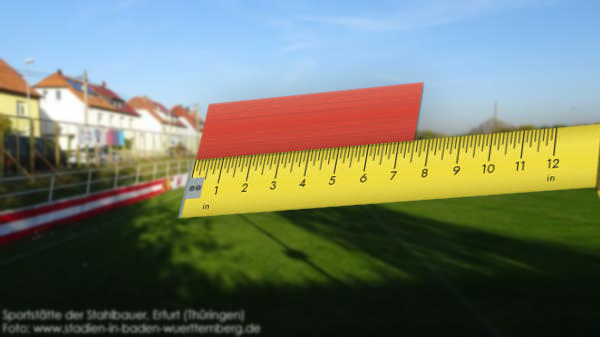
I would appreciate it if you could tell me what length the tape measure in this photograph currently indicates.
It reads 7.5 in
